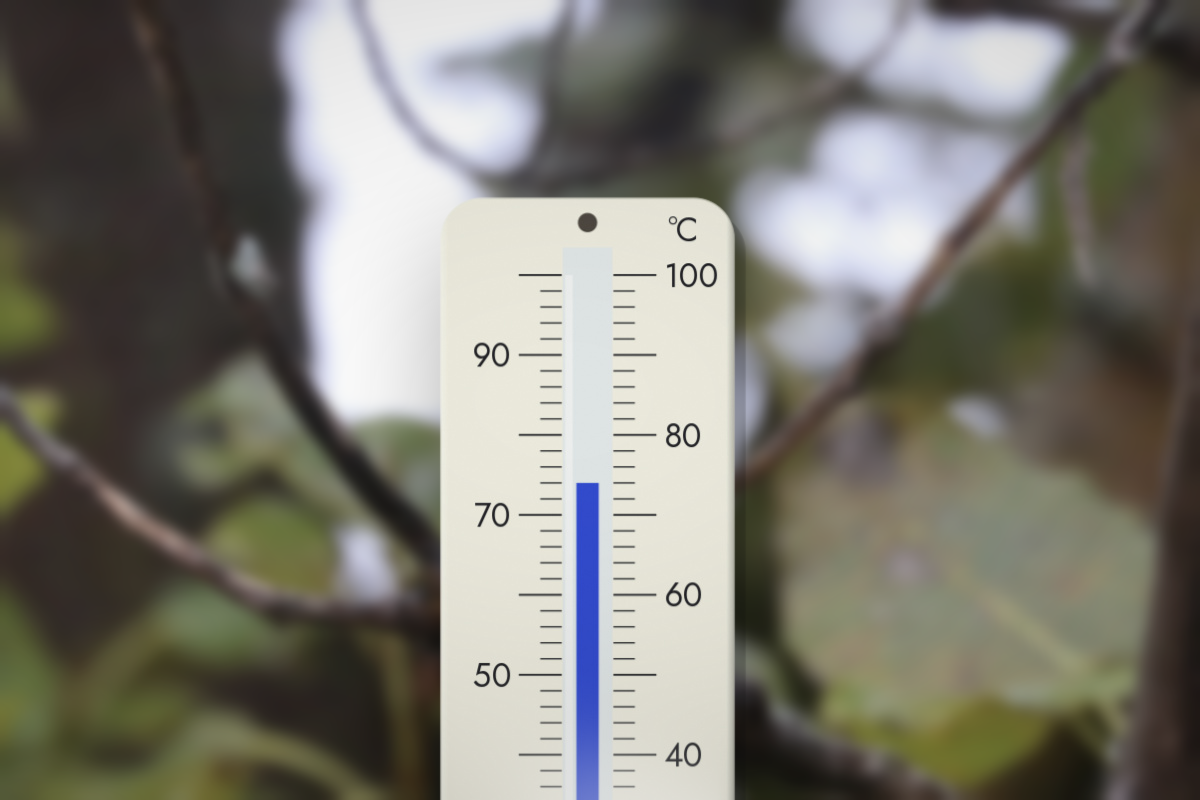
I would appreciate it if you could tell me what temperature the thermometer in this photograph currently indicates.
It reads 74 °C
